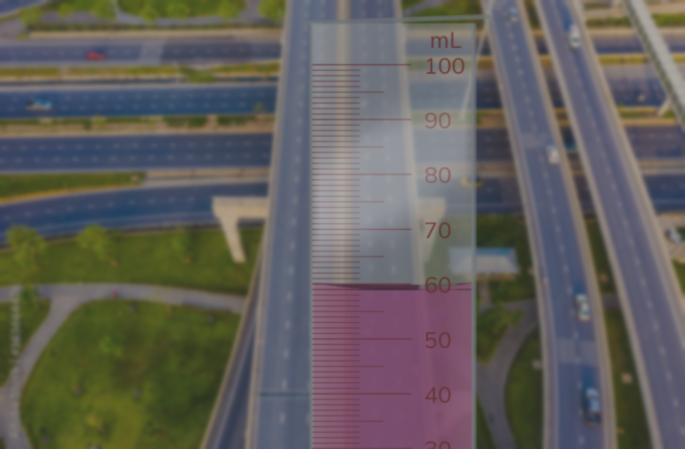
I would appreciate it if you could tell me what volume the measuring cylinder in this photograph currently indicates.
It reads 59 mL
